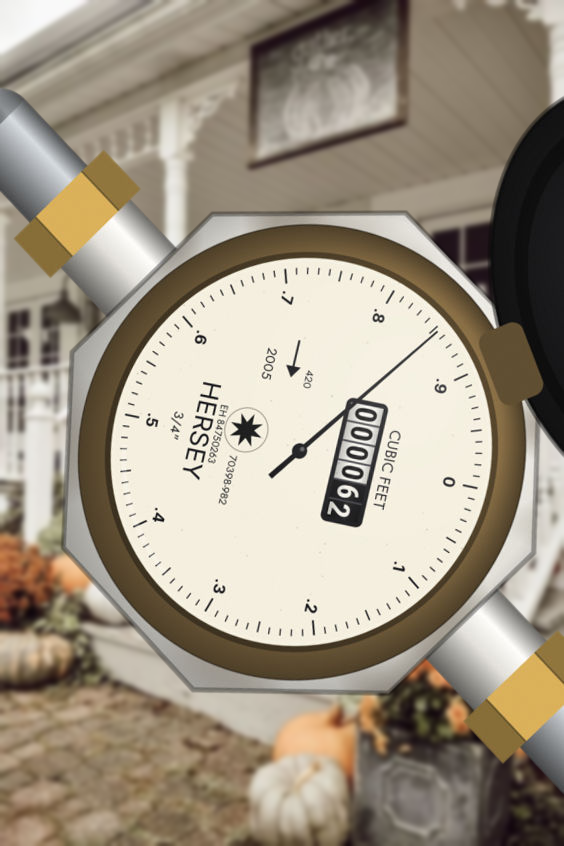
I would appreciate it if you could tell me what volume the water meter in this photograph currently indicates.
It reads 61.85 ft³
